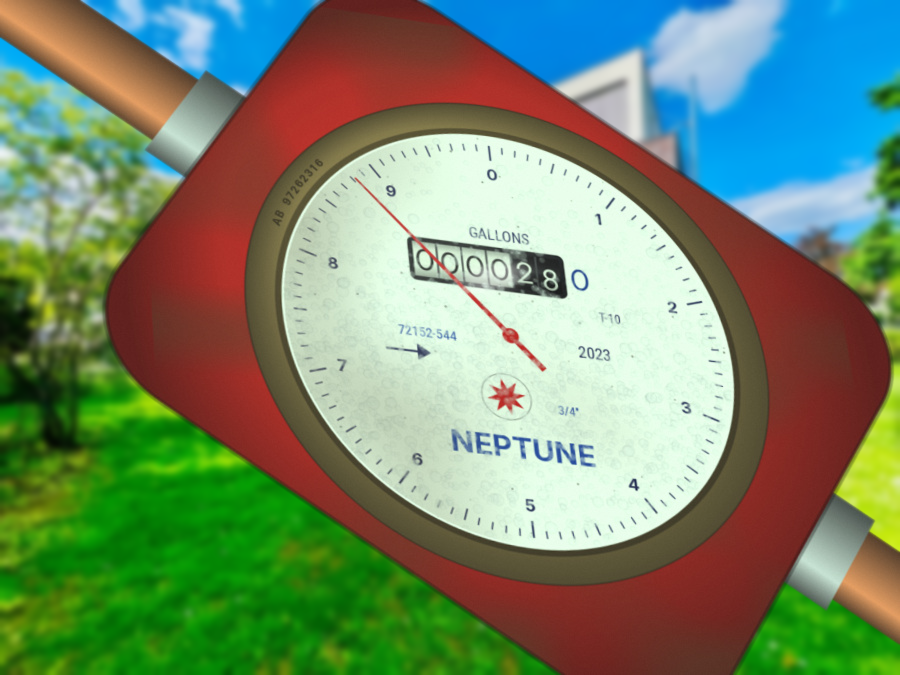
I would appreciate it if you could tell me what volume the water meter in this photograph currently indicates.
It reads 278.8 gal
